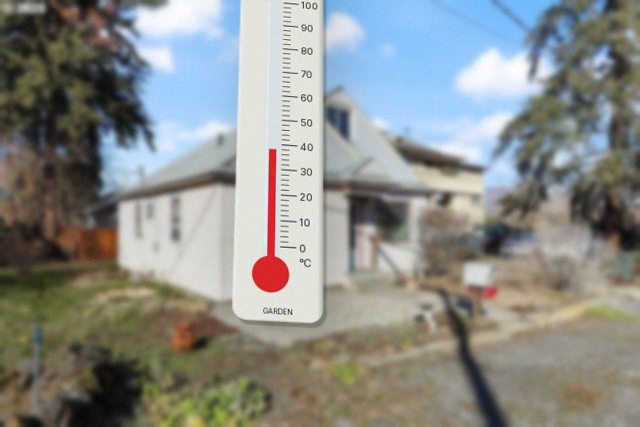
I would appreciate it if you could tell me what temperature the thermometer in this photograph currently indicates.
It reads 38 °C
